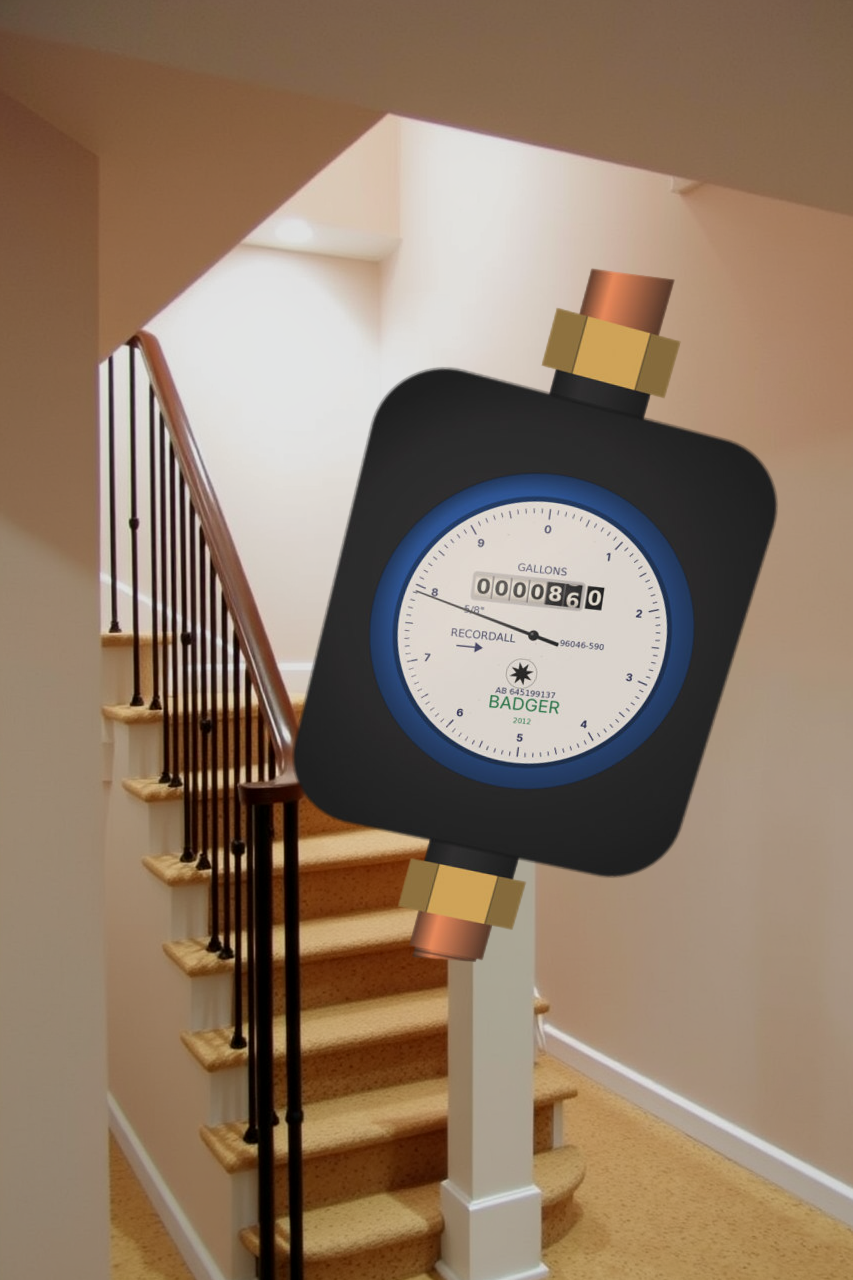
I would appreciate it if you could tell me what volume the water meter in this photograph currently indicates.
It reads 857.9 gal
